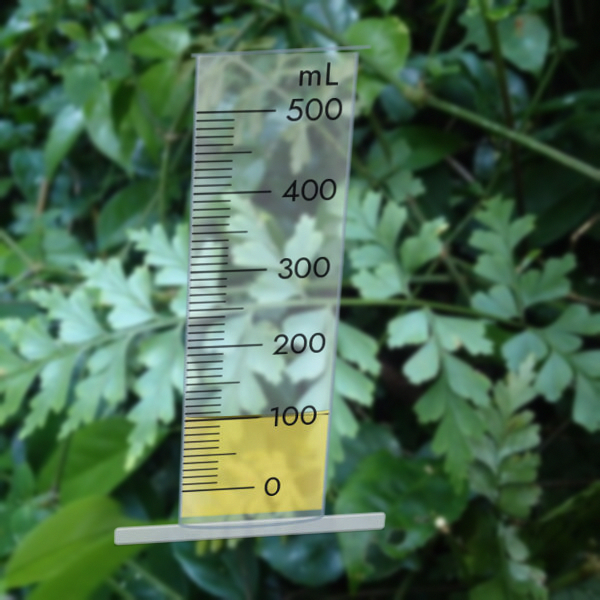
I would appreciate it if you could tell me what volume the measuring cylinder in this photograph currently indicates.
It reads 100 mL
